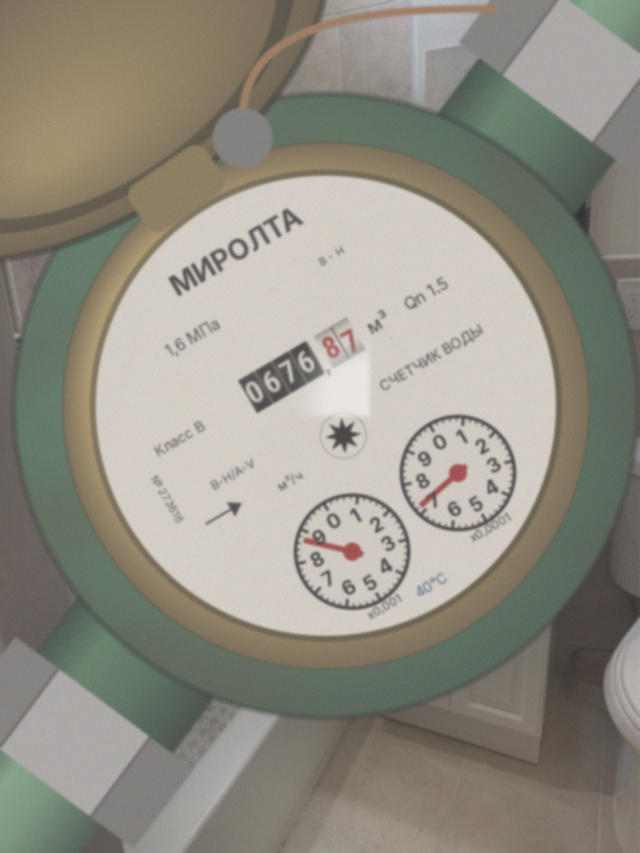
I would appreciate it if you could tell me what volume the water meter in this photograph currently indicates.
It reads 676.8687 m³
